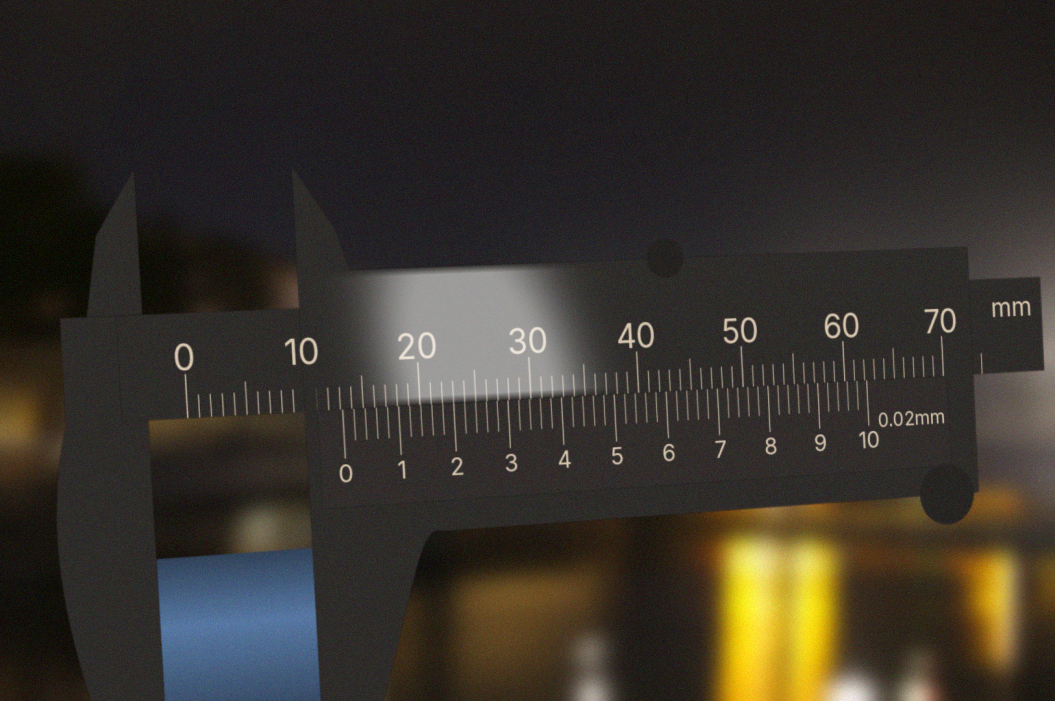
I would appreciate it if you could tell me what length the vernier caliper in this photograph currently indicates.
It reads 13.2 mm
